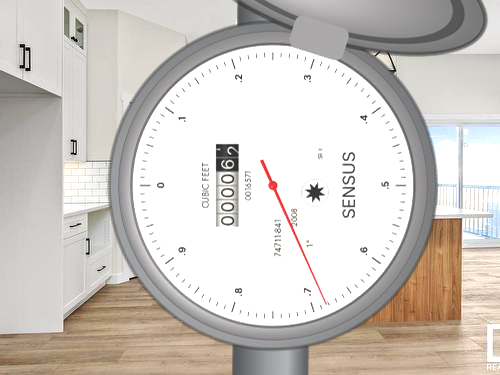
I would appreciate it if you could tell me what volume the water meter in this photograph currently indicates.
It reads 61.68 ft³
